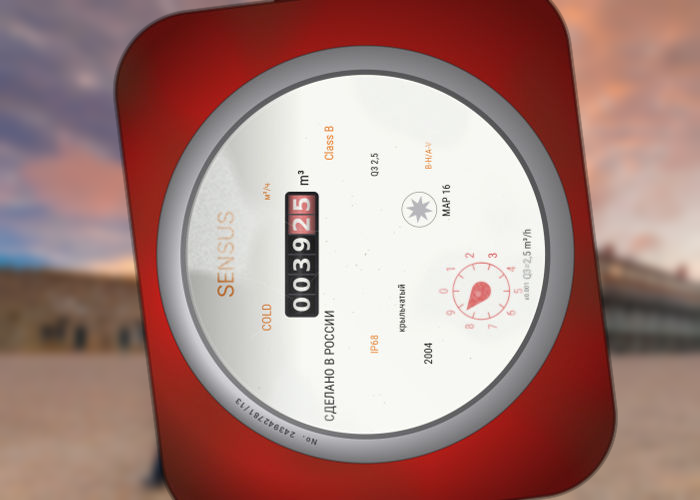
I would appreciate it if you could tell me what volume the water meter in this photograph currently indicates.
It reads 39.258 m³
